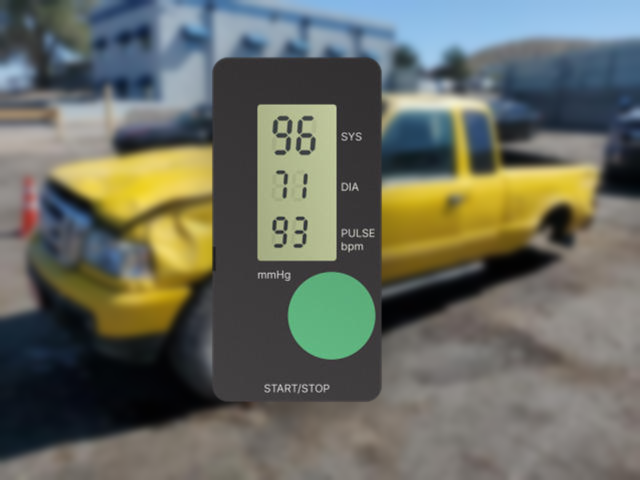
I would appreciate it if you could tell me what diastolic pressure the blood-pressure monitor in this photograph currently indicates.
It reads 71 mmHg
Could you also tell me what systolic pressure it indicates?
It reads 96 mmHg
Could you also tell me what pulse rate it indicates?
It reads 93 bpm
